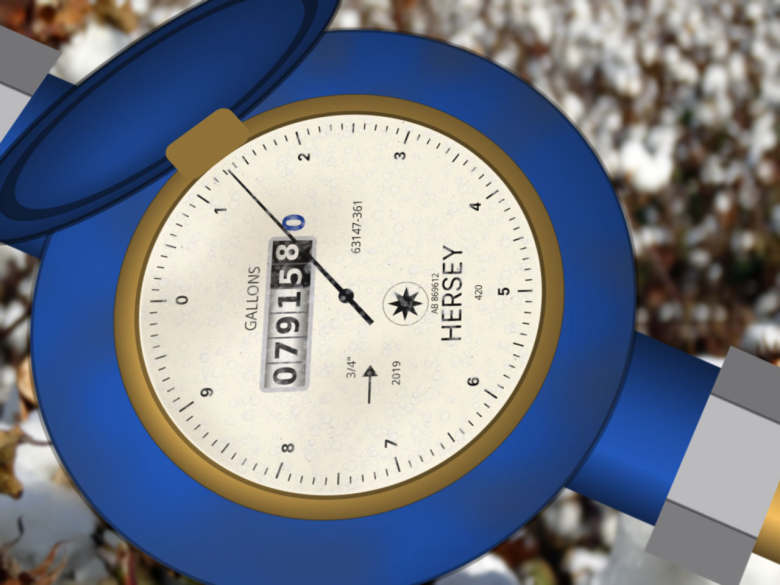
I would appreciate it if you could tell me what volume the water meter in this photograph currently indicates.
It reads 791581.3 gal
